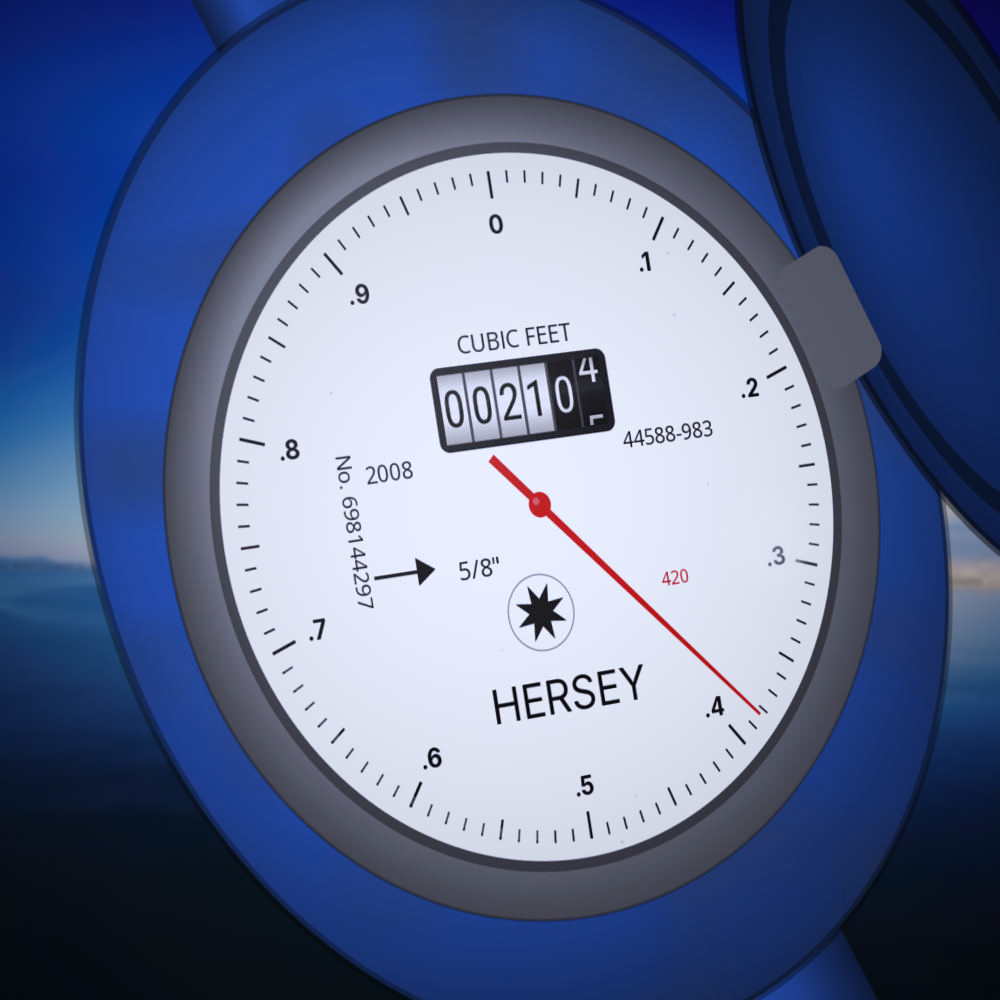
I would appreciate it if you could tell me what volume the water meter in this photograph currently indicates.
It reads 2104.38 ft³
